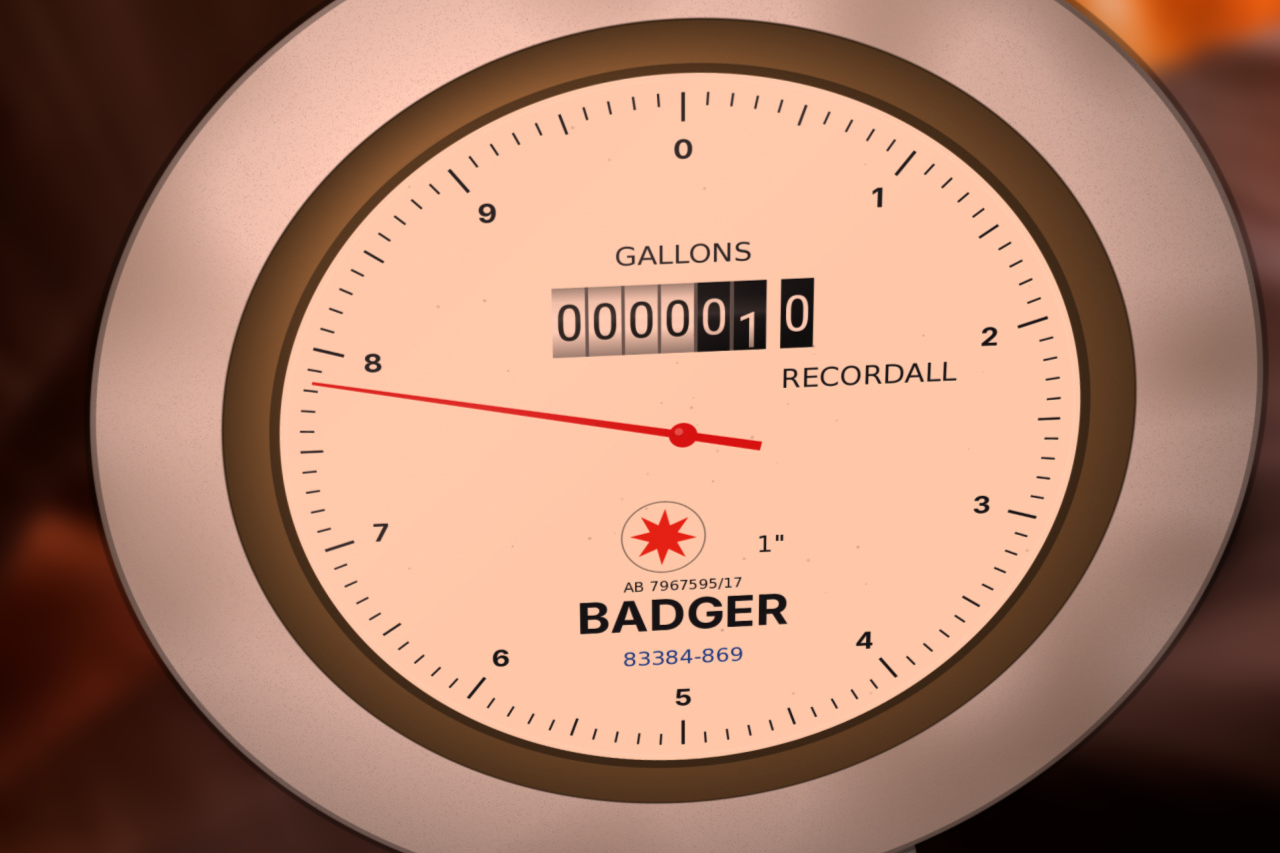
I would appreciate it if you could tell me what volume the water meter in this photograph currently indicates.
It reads 7.8 gal
